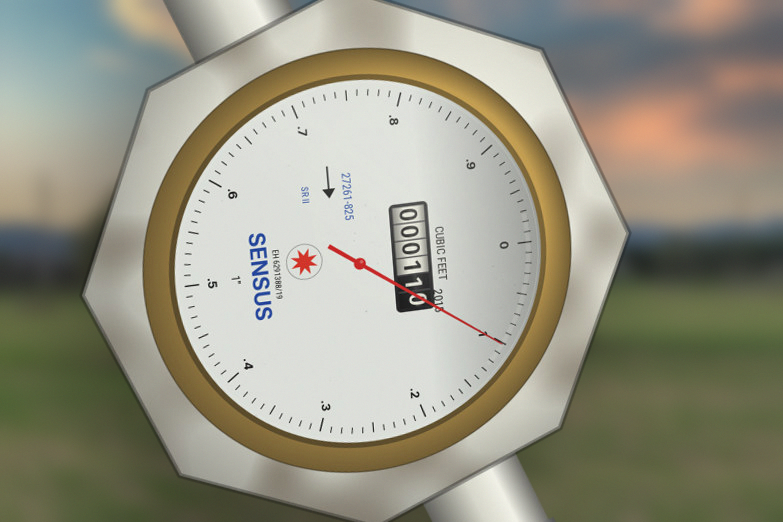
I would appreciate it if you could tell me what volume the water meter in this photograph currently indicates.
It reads 110.10 ft³
